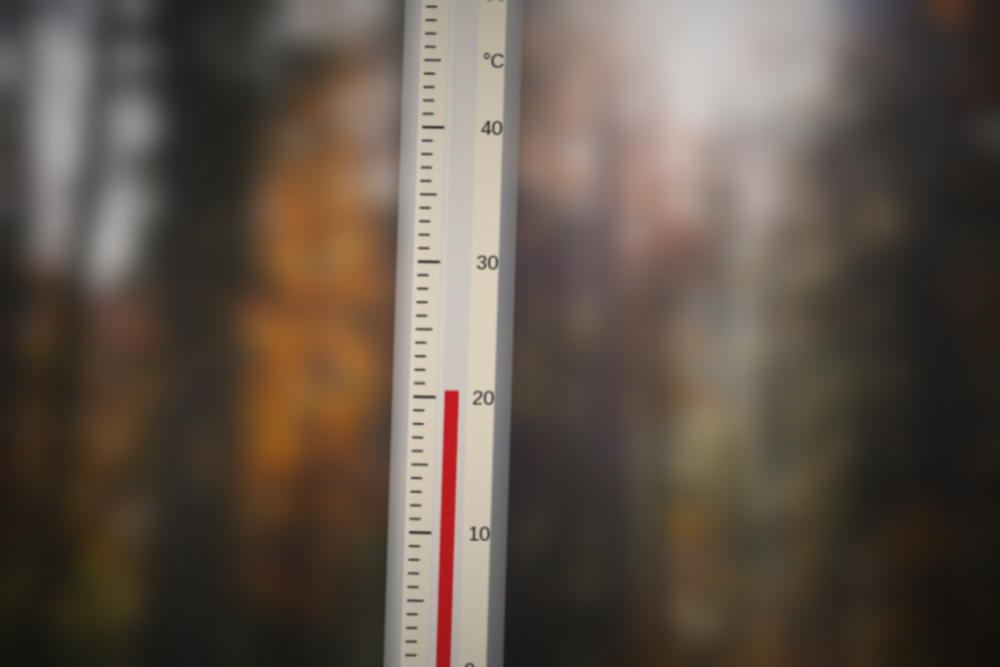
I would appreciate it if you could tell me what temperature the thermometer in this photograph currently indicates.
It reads 20.5 °C
